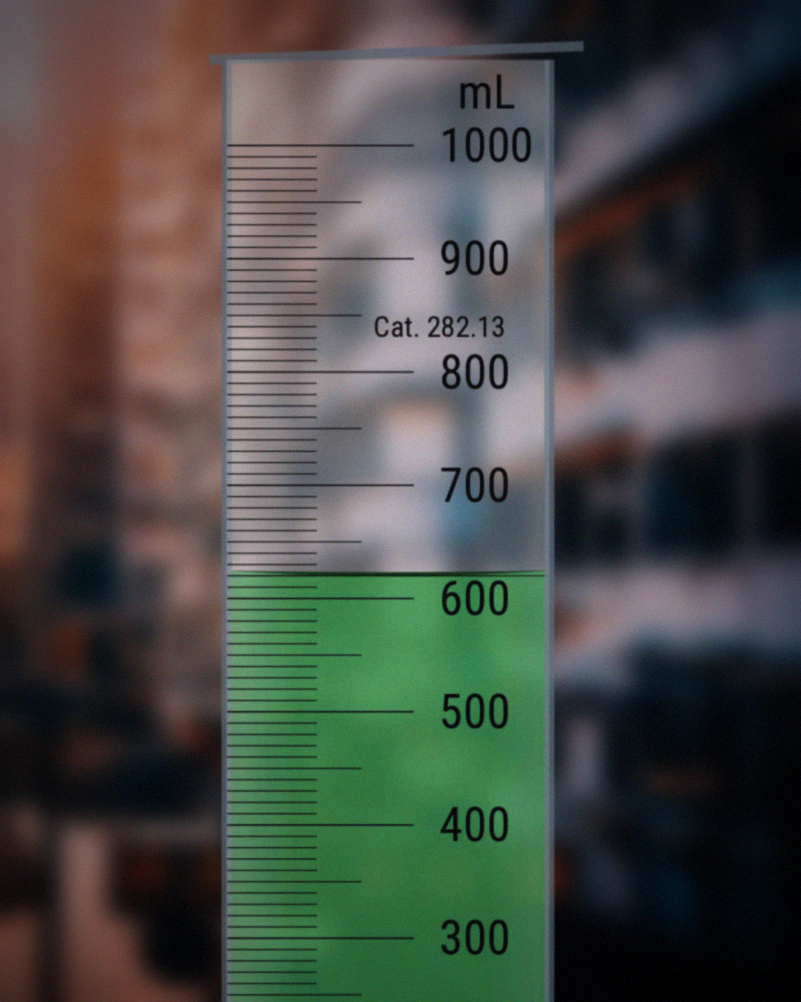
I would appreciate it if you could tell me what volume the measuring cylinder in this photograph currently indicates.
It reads 620 mL
